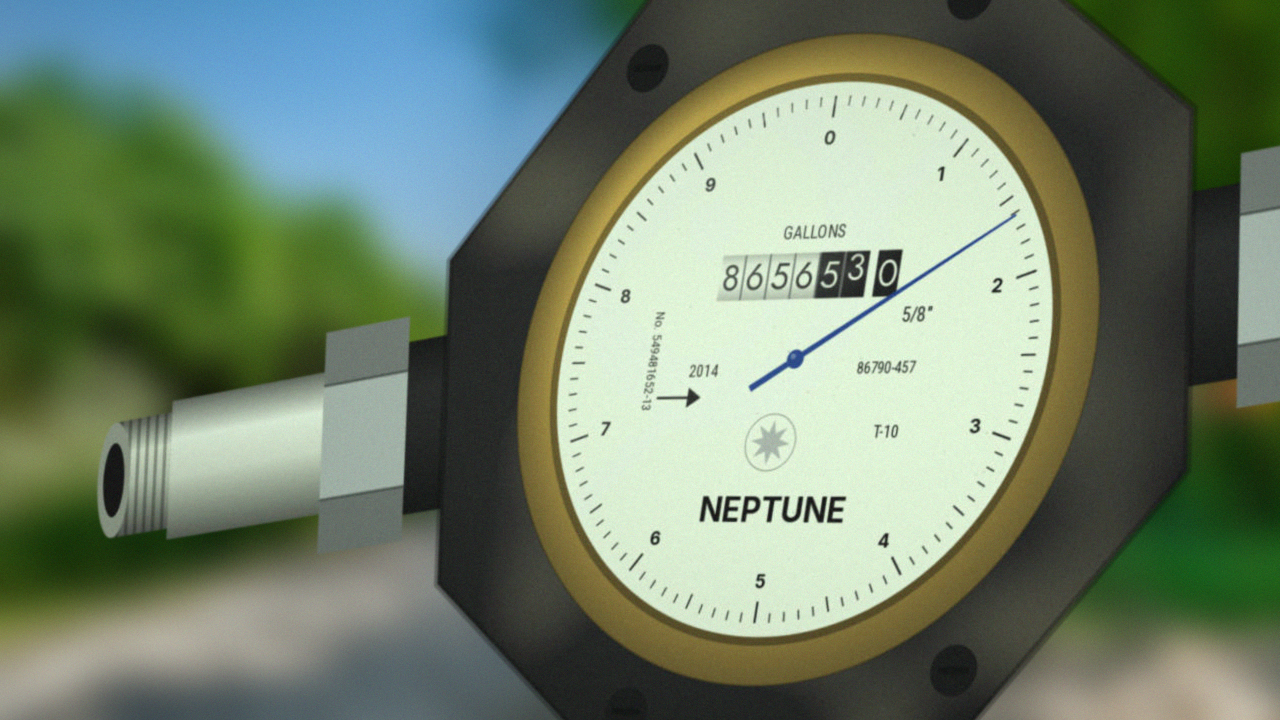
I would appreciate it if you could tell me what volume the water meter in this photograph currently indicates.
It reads 8656531.6 gal
